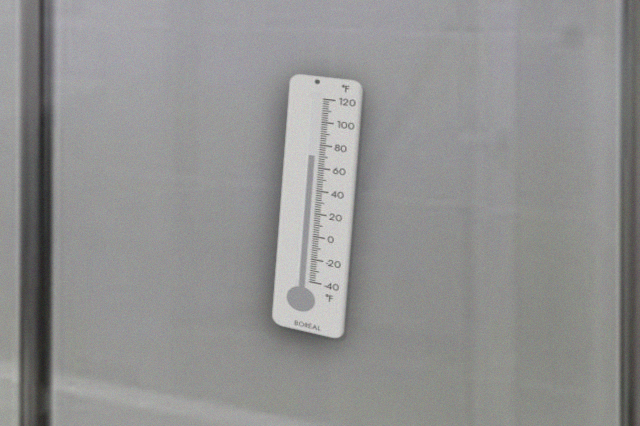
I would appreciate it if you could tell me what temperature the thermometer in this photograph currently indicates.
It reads 70 °F
